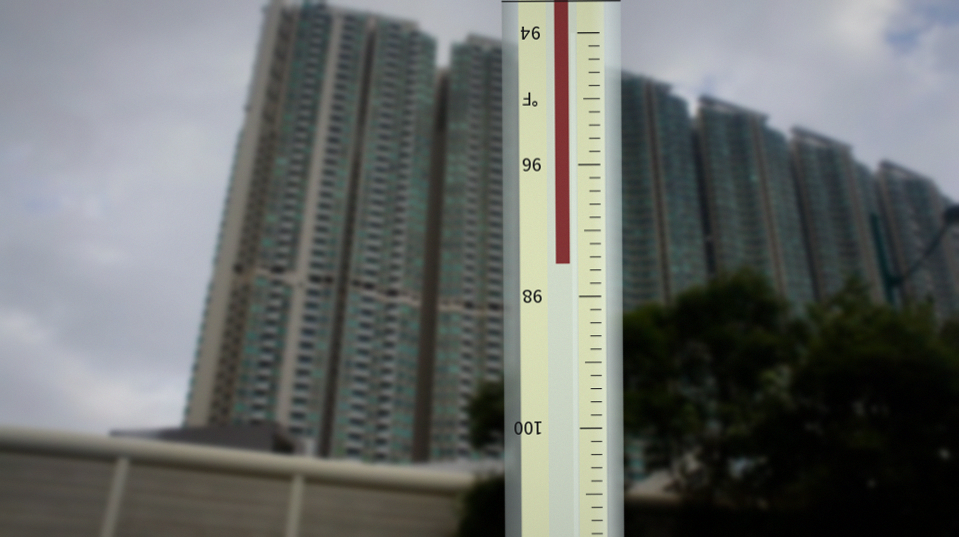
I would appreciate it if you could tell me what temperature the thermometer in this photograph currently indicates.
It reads 97.5 °F
